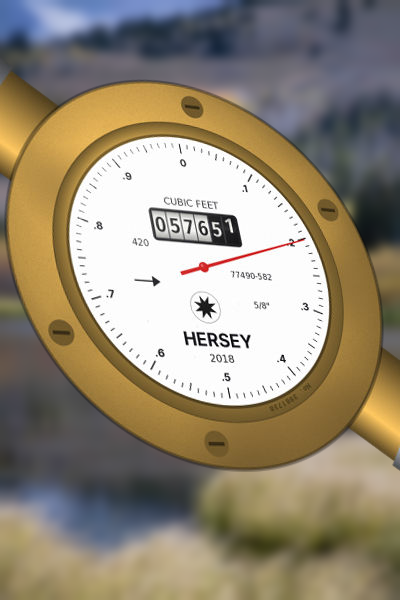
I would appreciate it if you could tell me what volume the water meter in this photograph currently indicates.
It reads 57651.20 ft³
